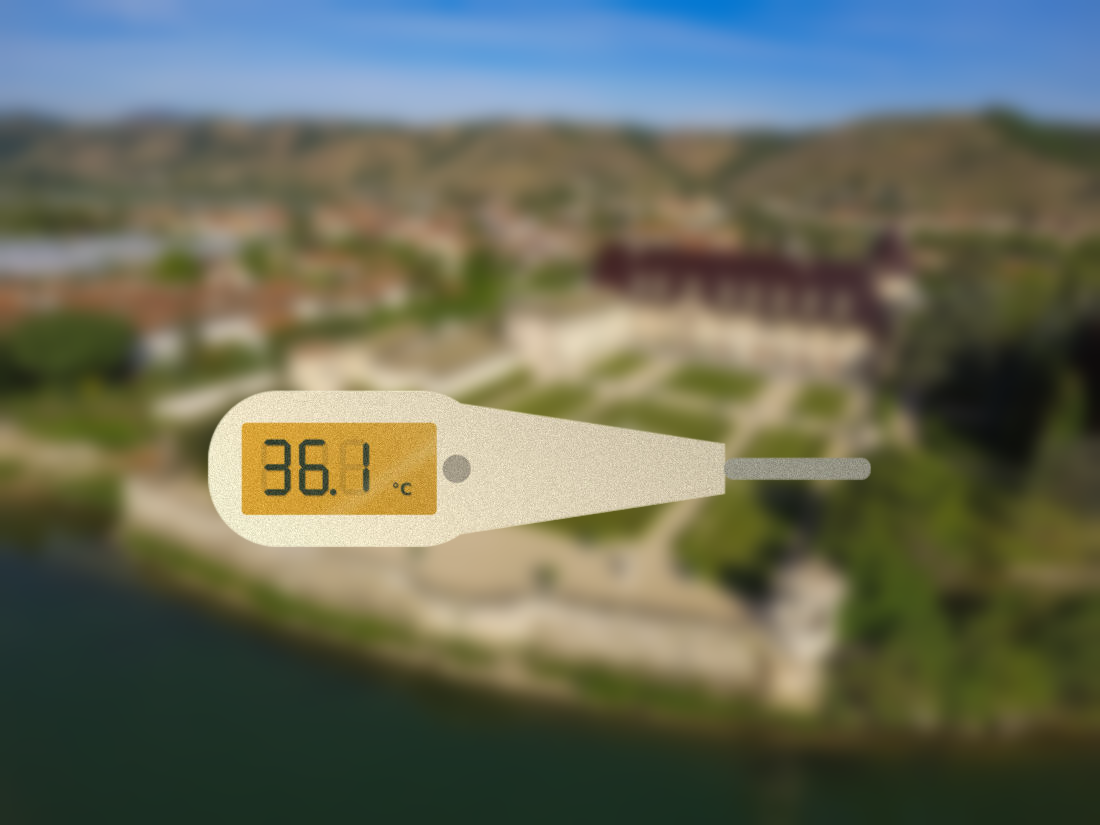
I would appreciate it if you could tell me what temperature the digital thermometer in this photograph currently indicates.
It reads 36.1 °C
